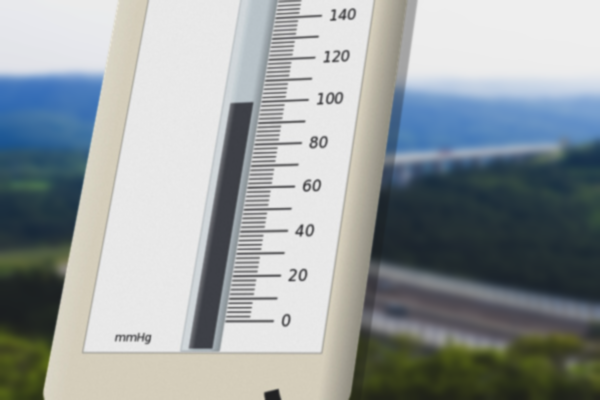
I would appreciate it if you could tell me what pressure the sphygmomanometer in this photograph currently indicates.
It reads 100 mmHg
